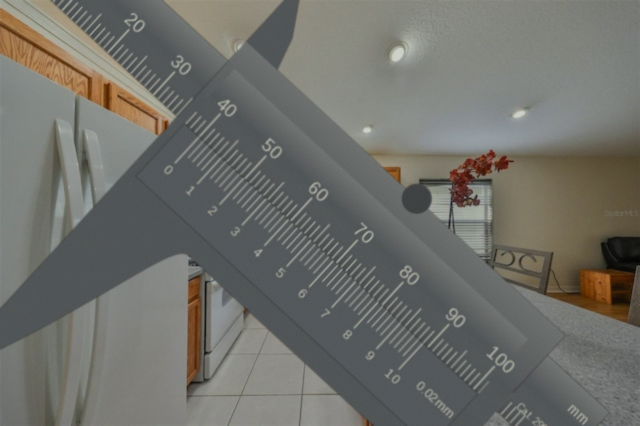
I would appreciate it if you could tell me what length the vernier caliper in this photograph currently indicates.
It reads 40.0 mm
